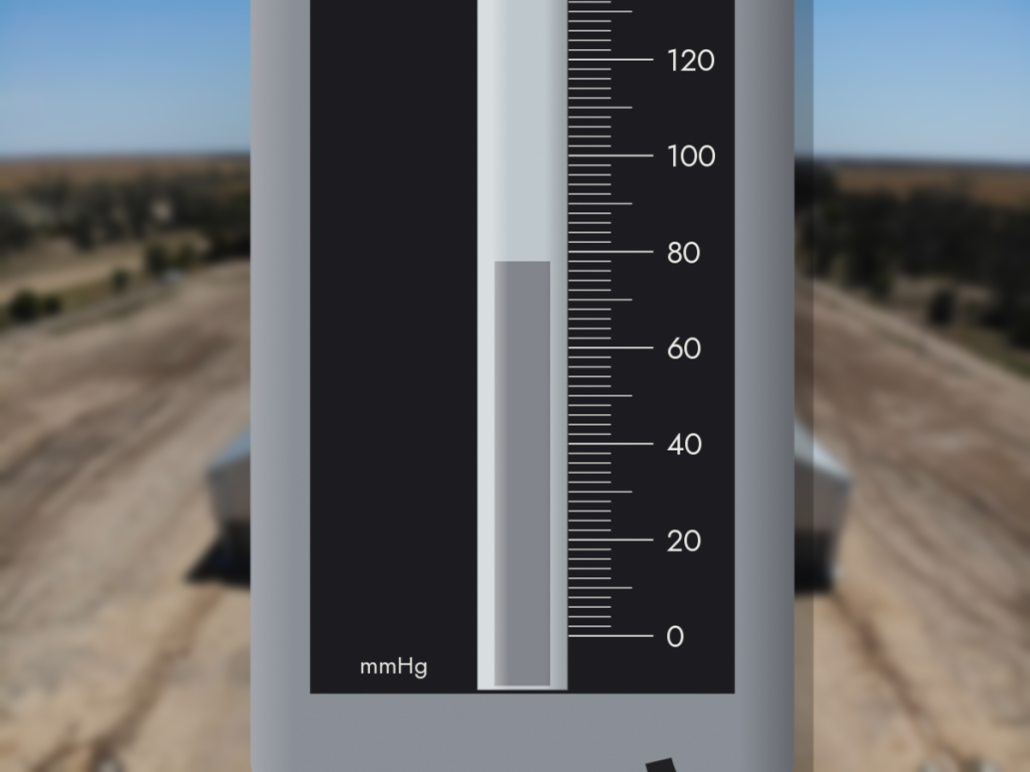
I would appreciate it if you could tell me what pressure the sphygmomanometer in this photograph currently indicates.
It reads 78 mmHg
